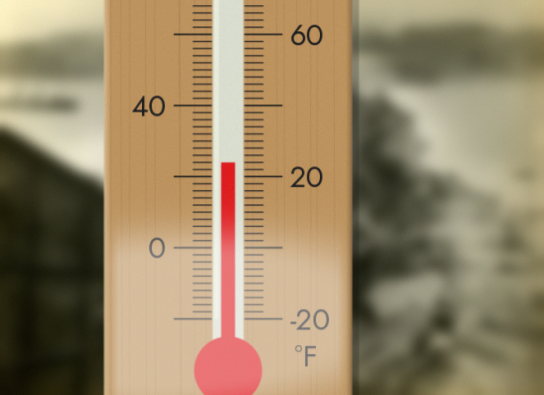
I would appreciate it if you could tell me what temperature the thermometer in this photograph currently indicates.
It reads 24 °F
